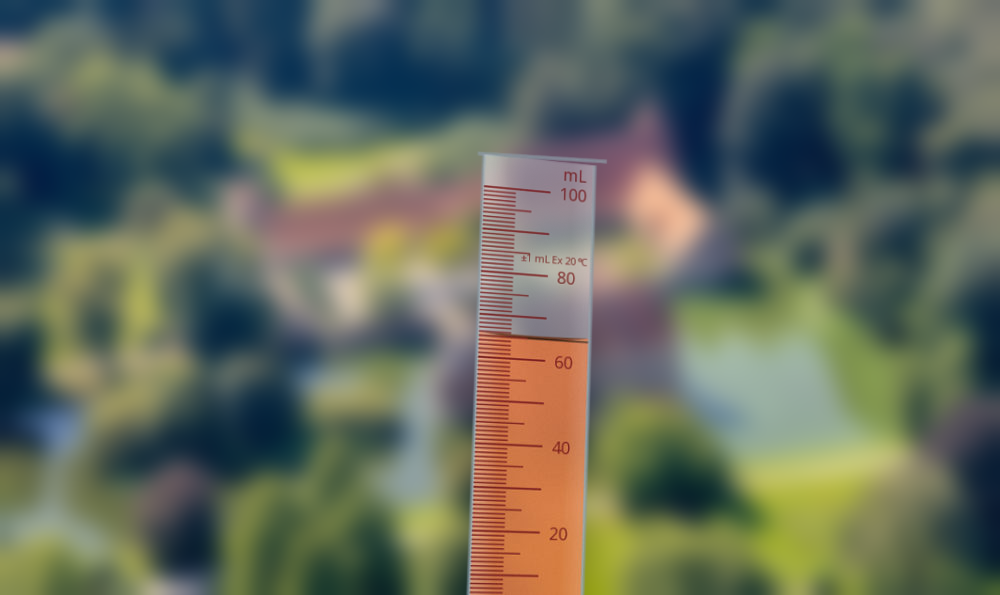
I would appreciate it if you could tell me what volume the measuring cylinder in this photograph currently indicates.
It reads 65 mL
